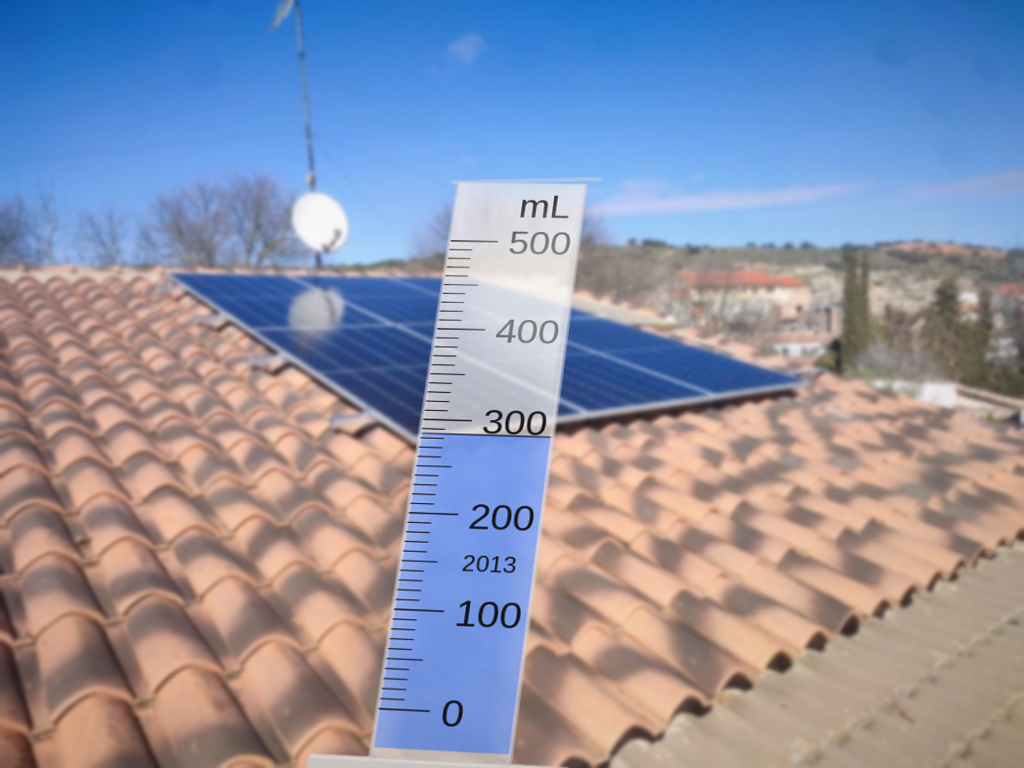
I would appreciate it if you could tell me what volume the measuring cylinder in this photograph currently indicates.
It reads 285 mL
